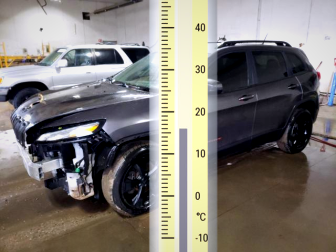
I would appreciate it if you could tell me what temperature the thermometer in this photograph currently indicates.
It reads 16 °C
